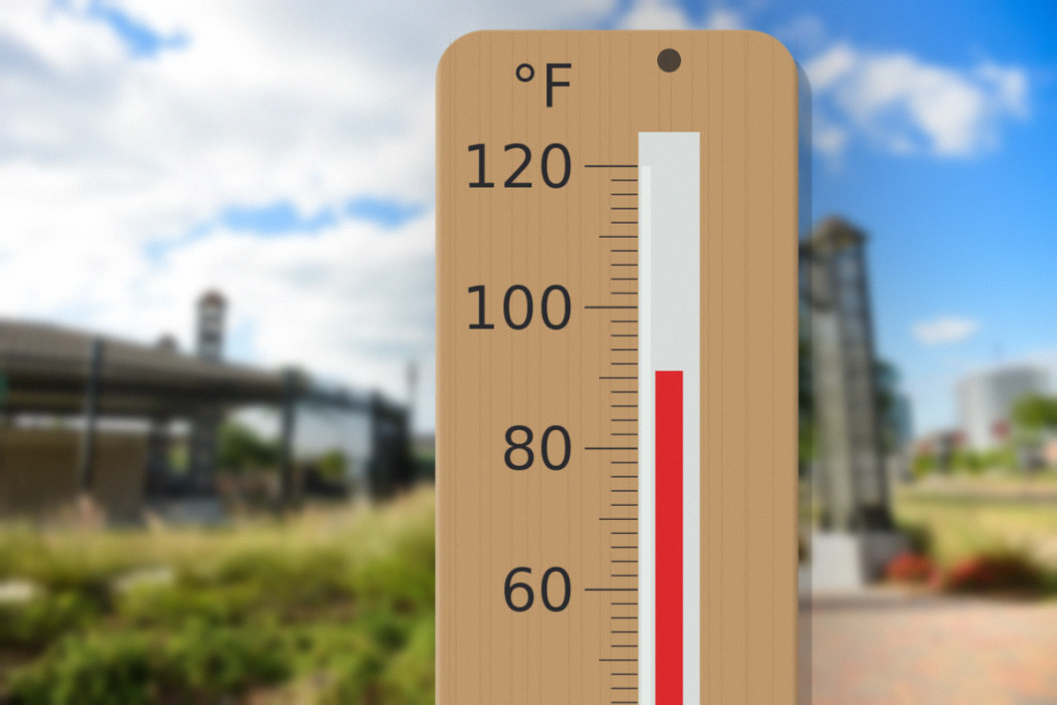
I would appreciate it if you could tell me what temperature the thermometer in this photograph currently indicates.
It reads 91 °F
